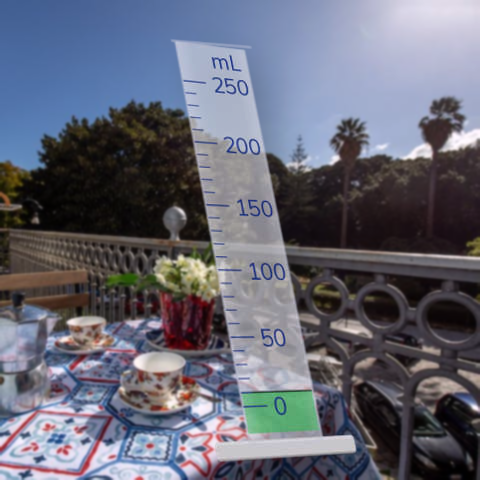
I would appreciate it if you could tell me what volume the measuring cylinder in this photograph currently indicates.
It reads 10 mL
